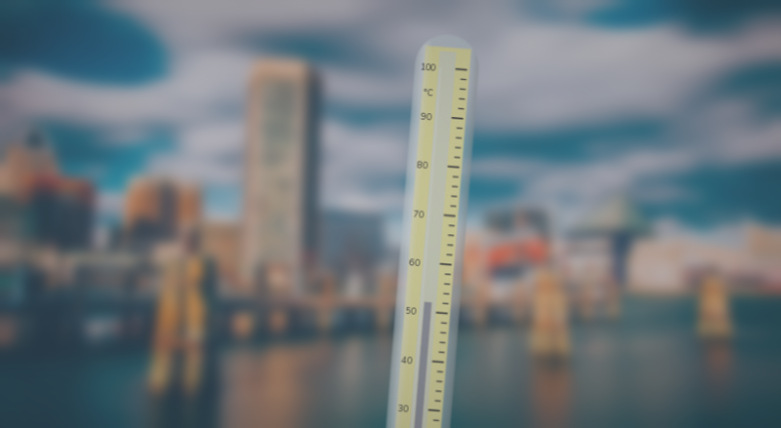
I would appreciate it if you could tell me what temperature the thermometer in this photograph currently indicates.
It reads 52 °C
